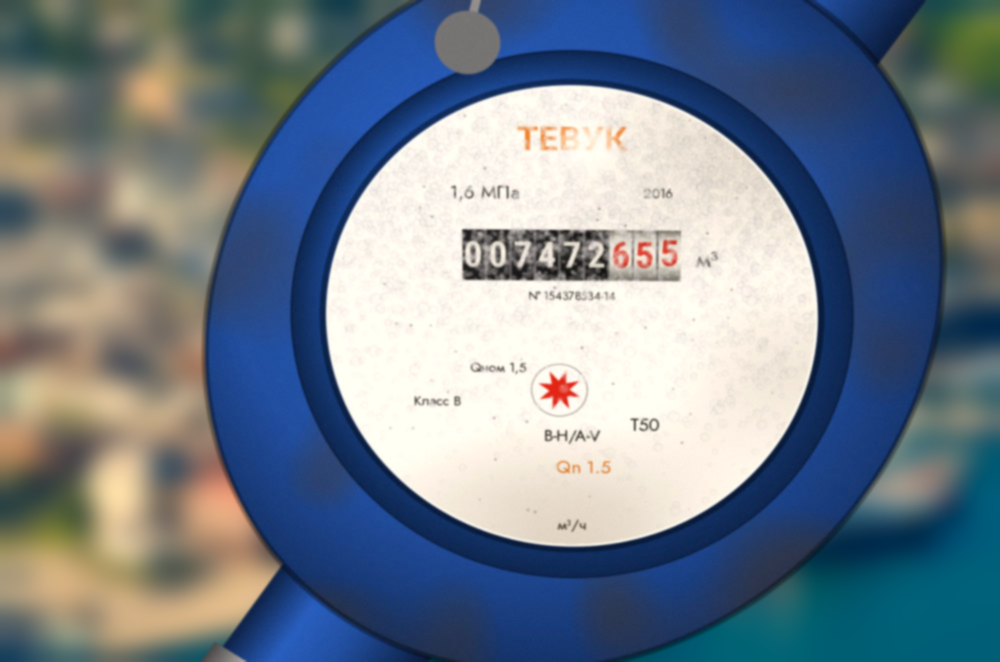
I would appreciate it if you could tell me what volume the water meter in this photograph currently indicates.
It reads 7472.655 m³
